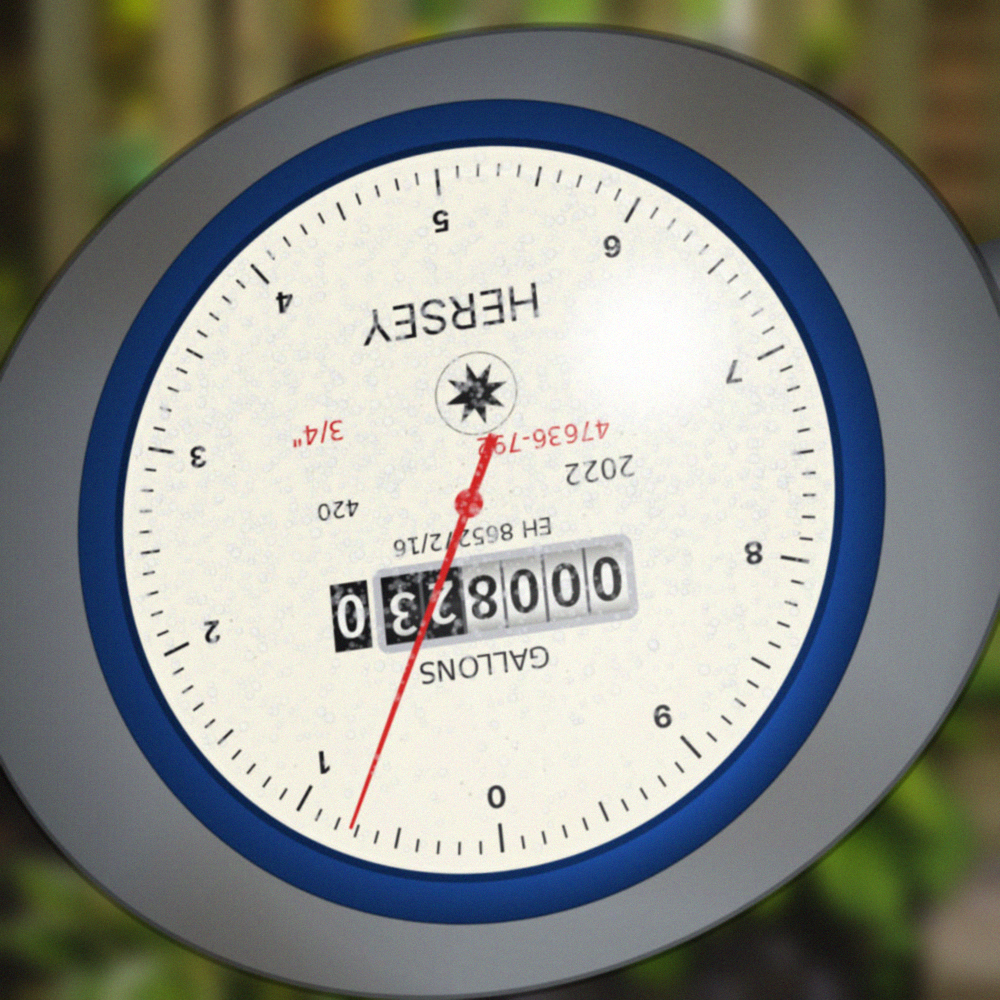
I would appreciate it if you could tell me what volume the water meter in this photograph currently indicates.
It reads 8230.7 gal
